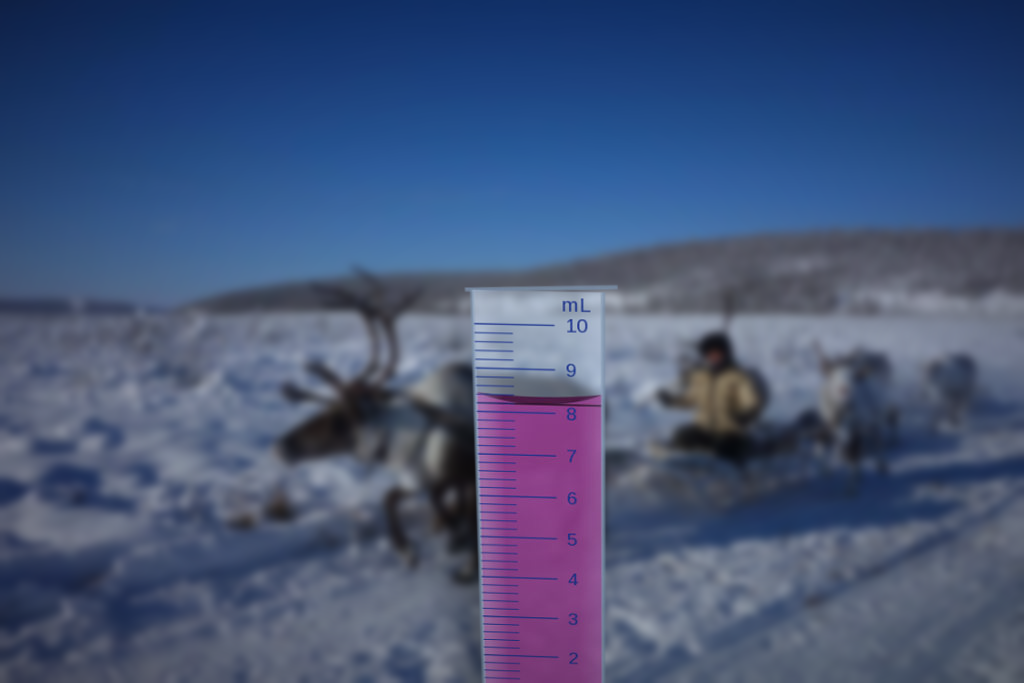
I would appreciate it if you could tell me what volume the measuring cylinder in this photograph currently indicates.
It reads 8.2 mL
